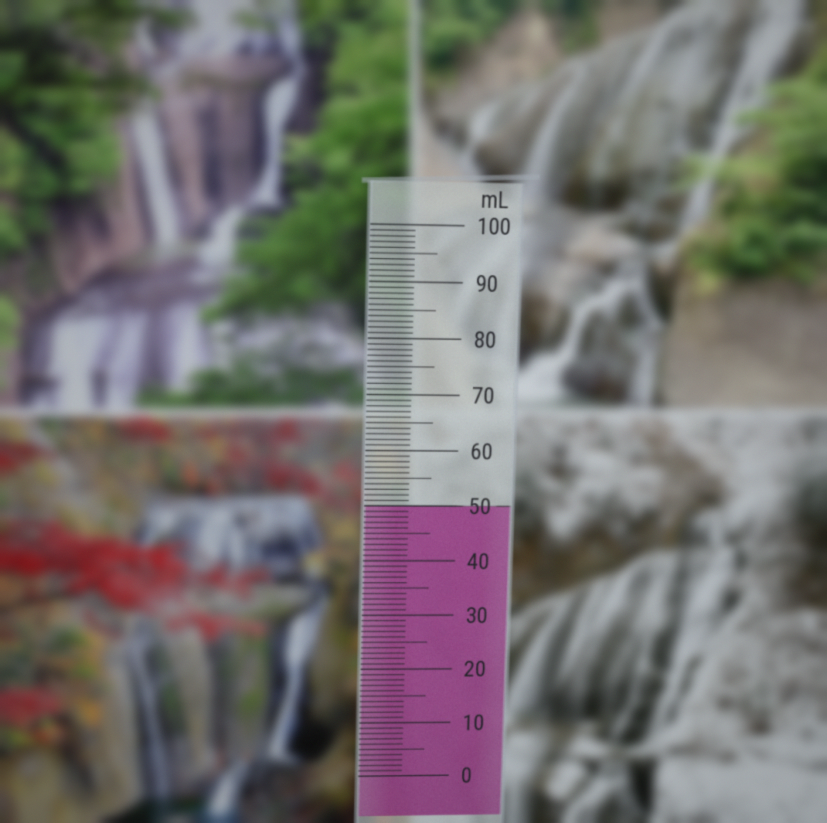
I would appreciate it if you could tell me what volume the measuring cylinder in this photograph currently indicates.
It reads 50 mL
